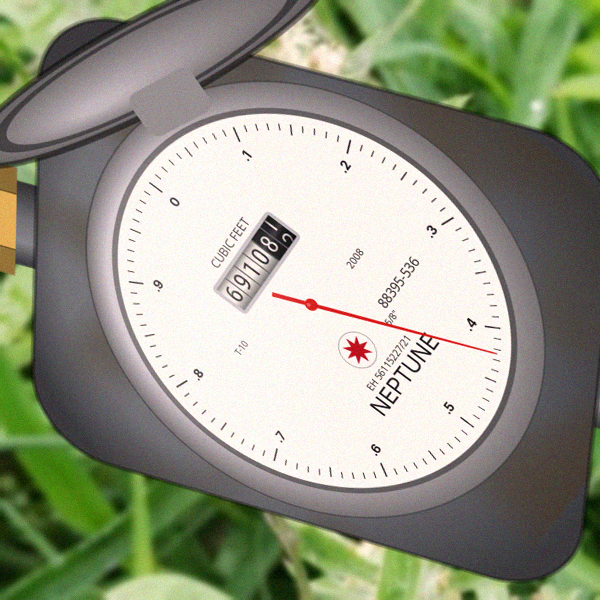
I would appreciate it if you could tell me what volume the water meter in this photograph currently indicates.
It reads 691081.42 ft³
